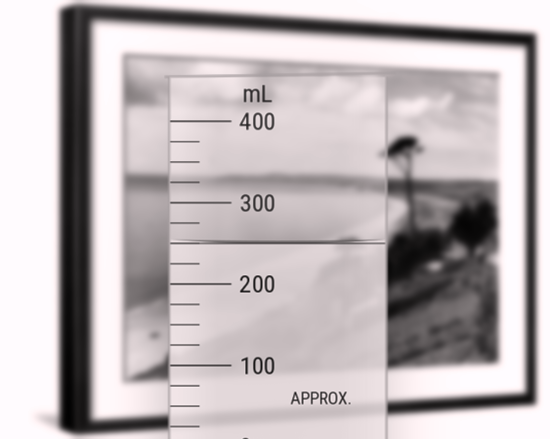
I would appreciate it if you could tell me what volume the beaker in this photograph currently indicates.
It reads 250 mL
